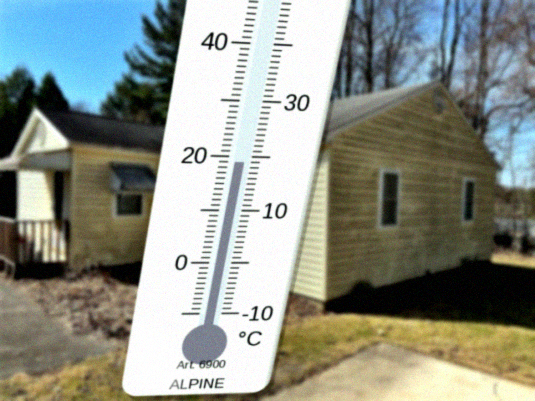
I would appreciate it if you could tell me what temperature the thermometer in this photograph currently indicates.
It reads 19 °C
